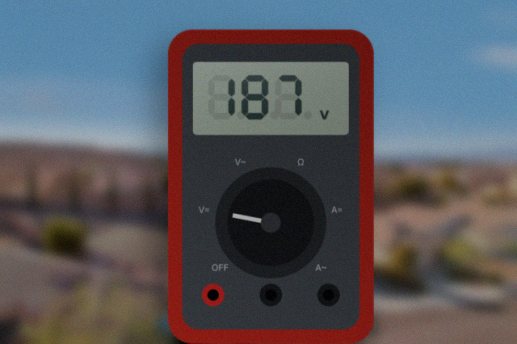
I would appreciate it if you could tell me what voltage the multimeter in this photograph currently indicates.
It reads 187 V
